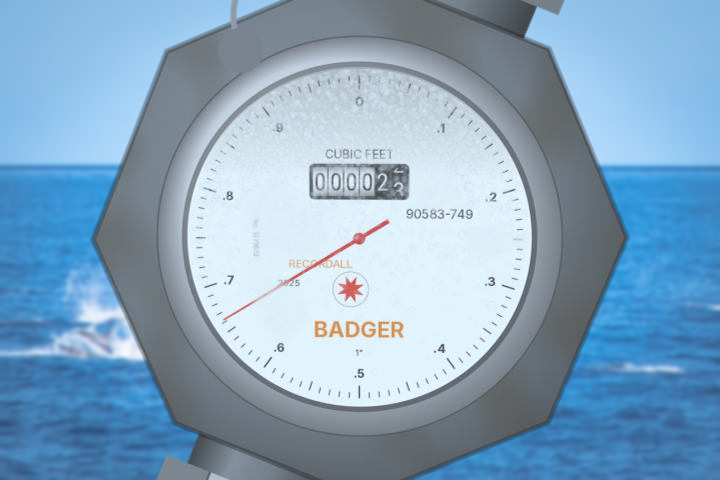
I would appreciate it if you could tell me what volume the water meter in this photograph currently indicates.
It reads 22.66 ft³
